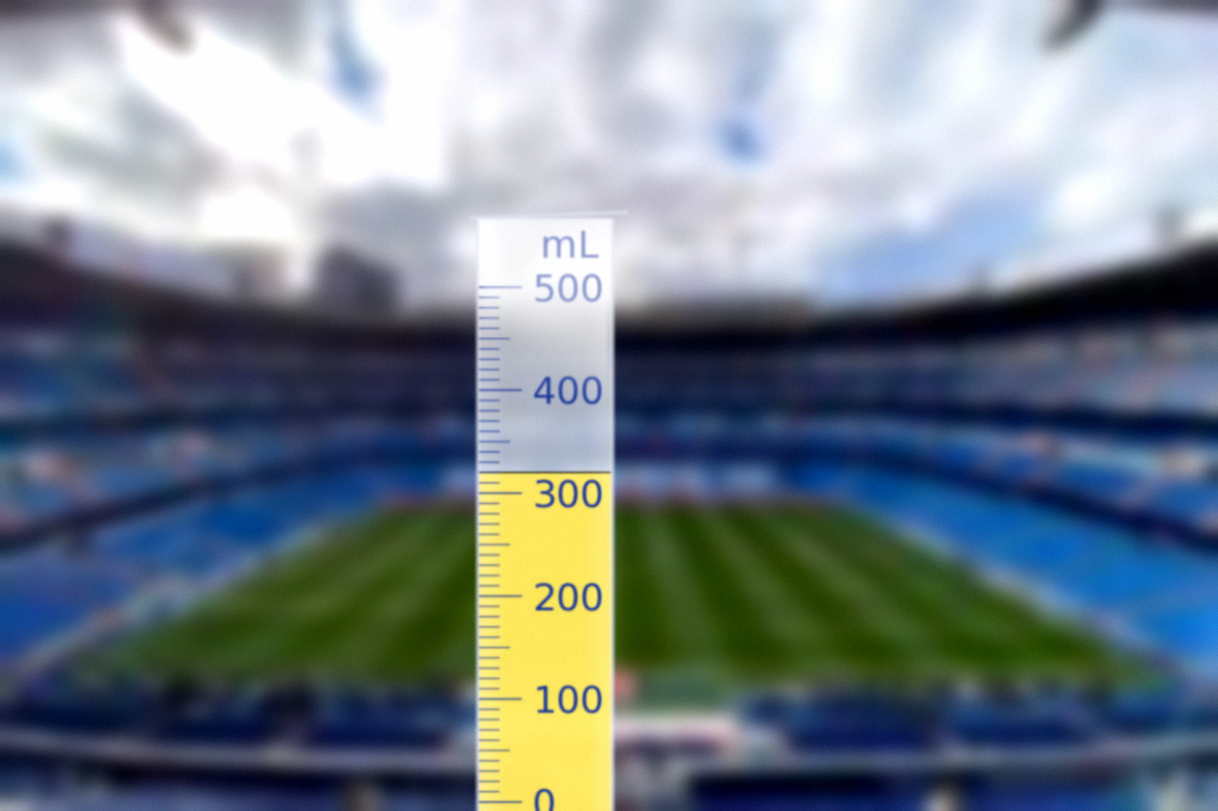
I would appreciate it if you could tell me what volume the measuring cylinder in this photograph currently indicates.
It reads 320 mL
